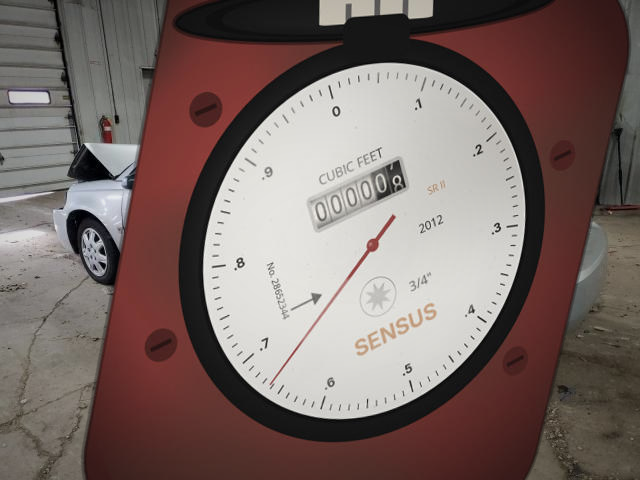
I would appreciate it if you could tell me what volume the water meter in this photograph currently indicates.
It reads 7.66 ft³
